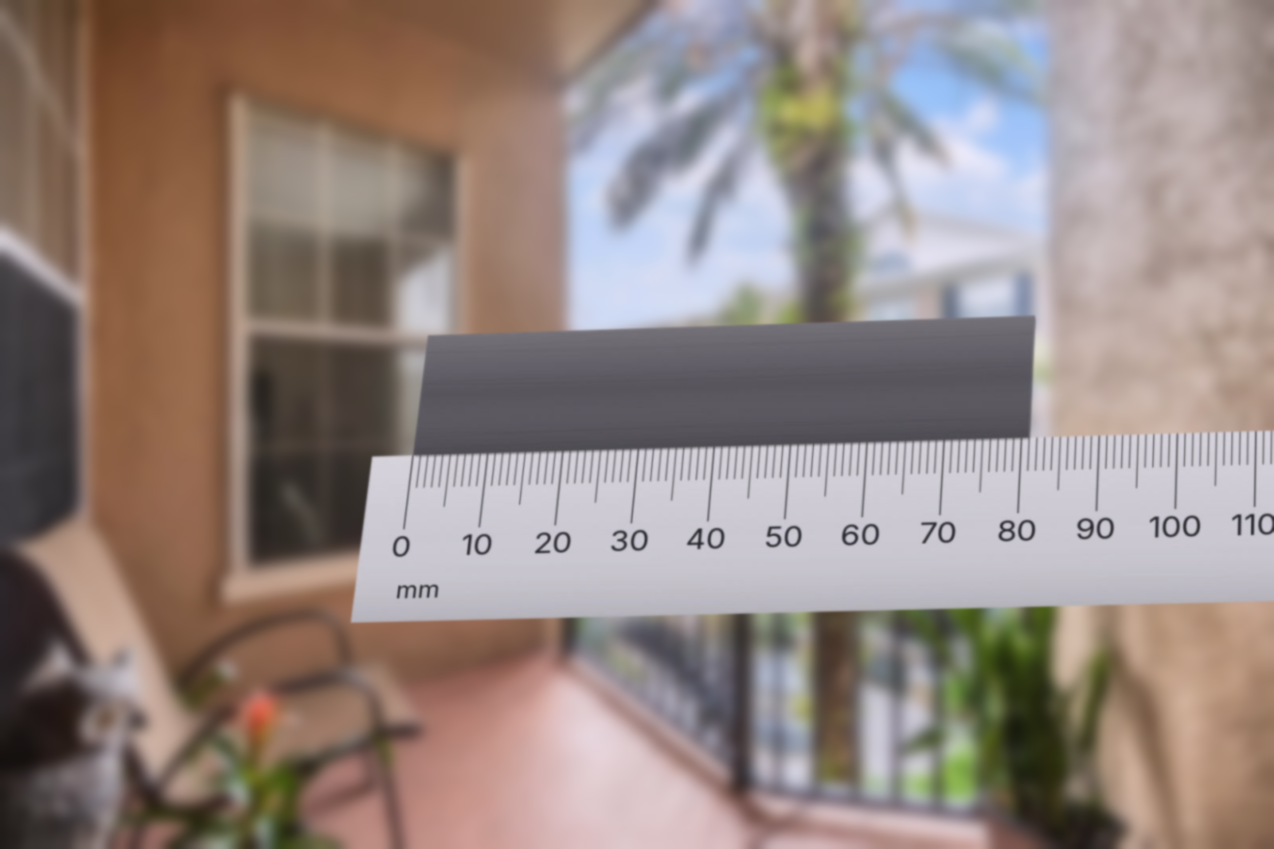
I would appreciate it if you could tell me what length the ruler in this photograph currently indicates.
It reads 81 mm
